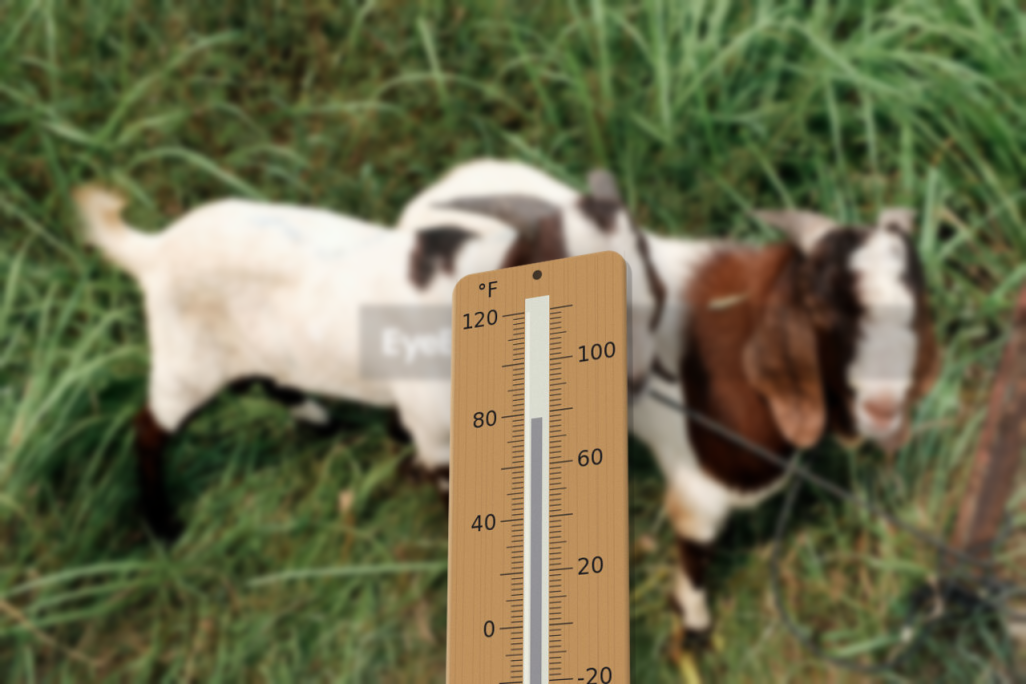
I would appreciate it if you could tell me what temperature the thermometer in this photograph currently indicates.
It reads 78 °F
